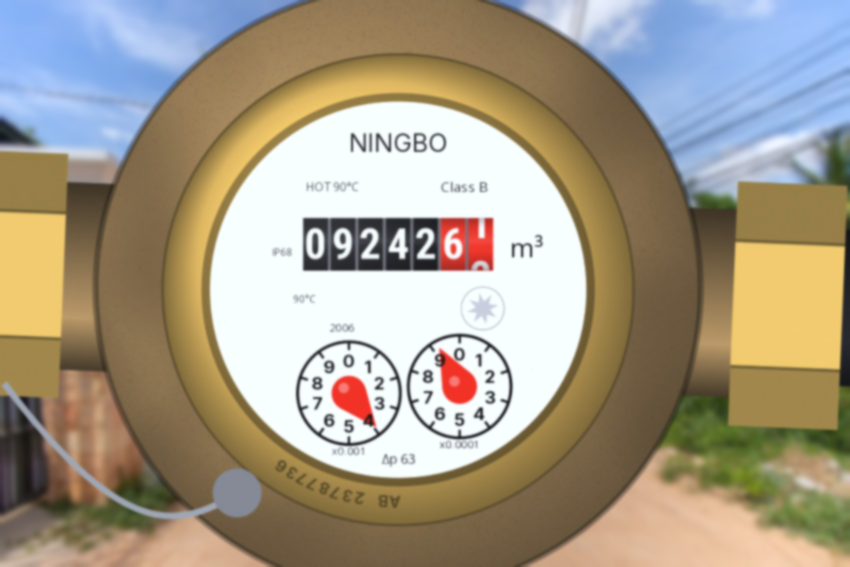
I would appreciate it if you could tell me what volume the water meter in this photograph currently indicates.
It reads 9242.6139 m³
